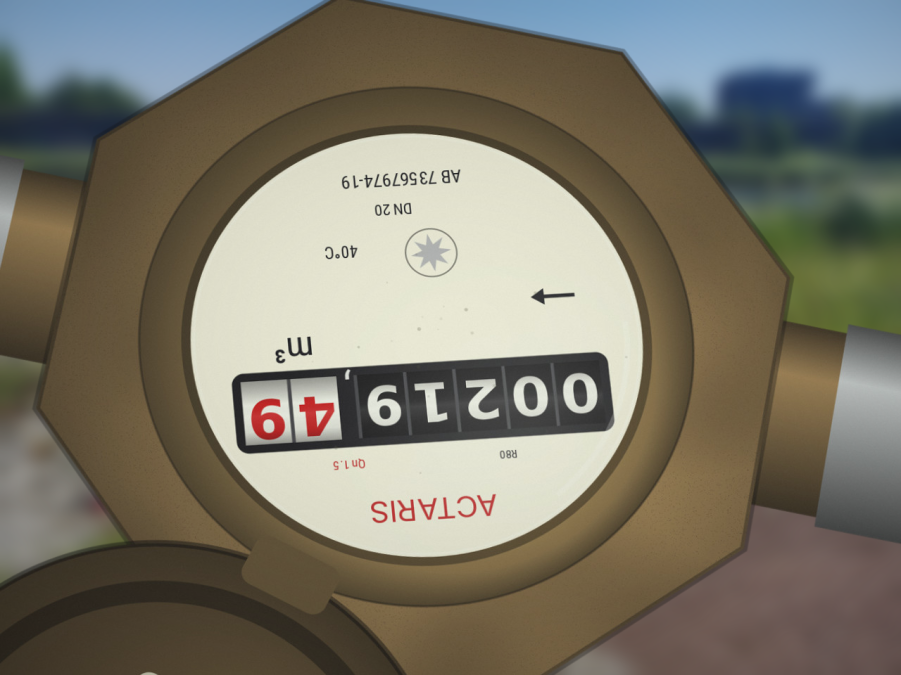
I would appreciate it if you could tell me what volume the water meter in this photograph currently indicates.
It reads 219.49 m³
